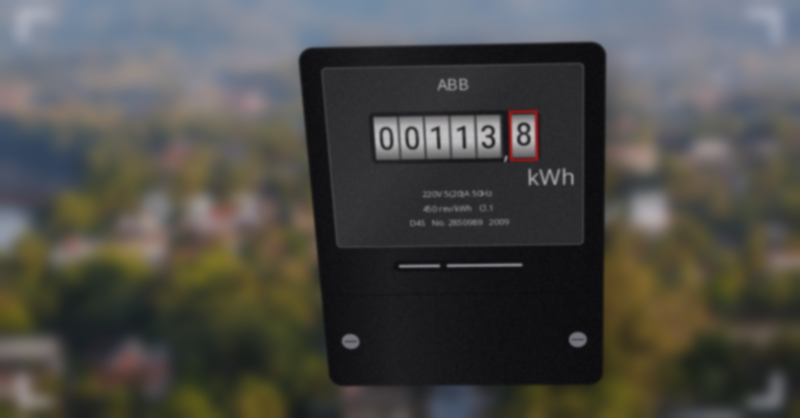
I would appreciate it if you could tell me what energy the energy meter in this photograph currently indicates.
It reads 113.8 kWh
